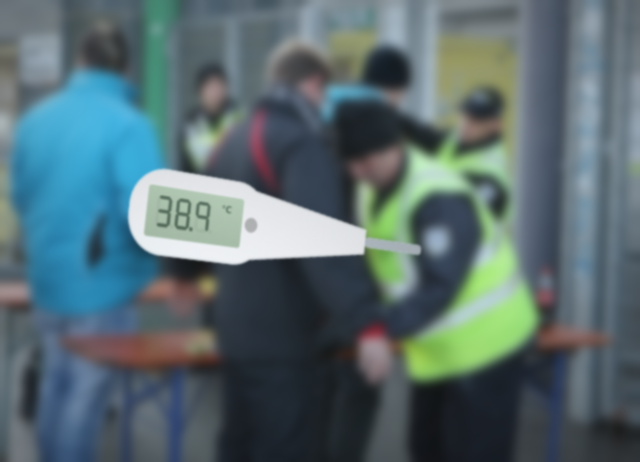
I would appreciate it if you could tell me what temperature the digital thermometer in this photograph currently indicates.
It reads 38.9 °C
